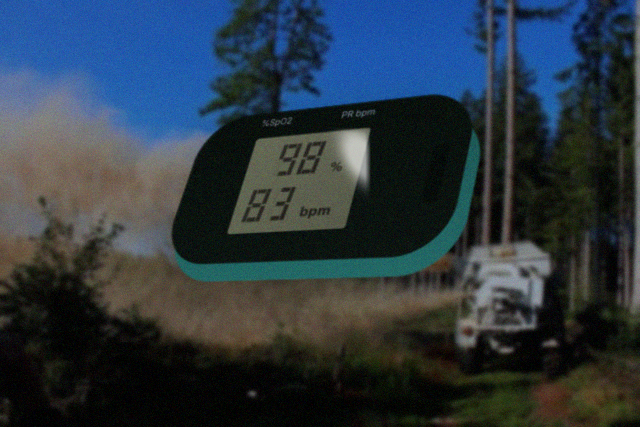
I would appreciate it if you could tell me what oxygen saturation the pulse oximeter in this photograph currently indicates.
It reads 98 %
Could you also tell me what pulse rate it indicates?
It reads 83 bpm
